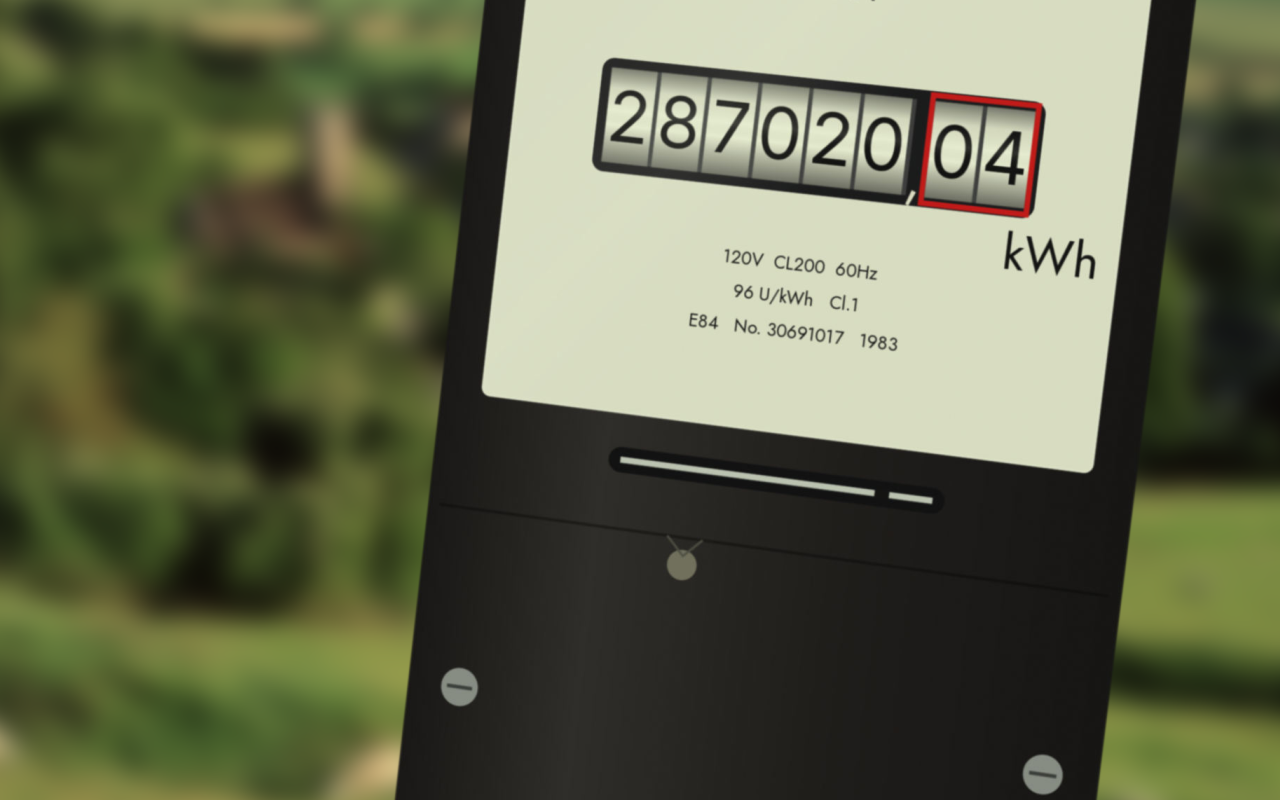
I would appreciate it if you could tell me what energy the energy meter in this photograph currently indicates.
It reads 287020.04 kWh
